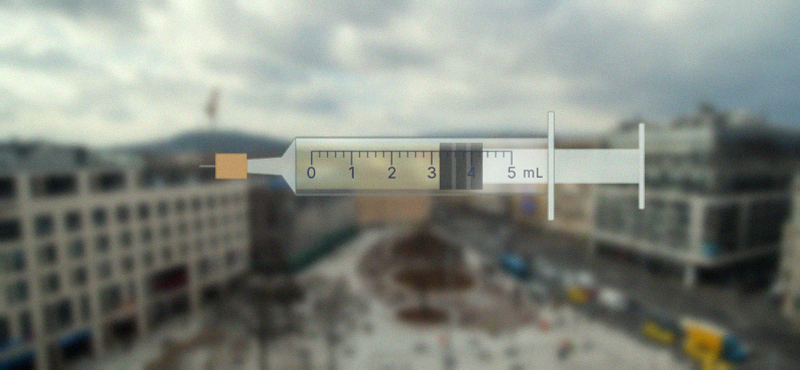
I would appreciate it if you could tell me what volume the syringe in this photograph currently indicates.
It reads 3.2 mL
